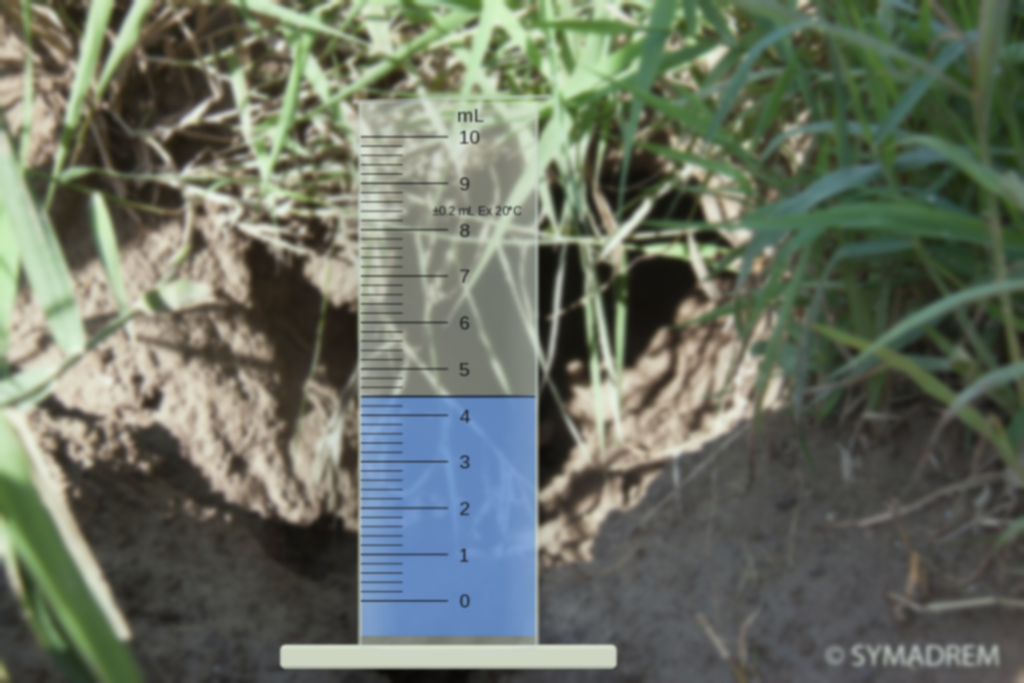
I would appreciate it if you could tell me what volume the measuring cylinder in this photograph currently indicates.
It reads 4.4 mL
